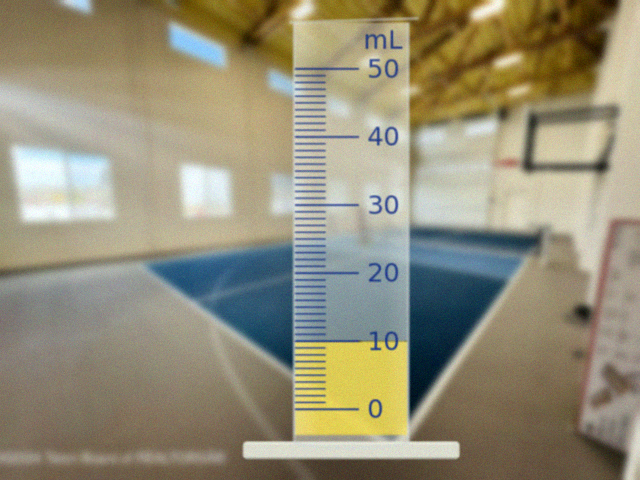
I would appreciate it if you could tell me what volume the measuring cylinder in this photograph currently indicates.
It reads 10 mL
